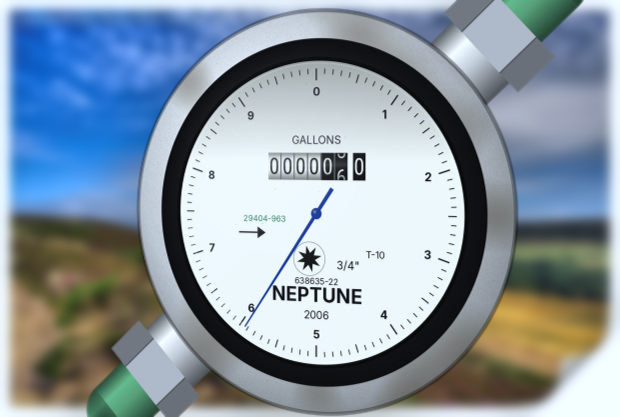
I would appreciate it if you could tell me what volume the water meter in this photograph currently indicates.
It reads 55.9 gal
